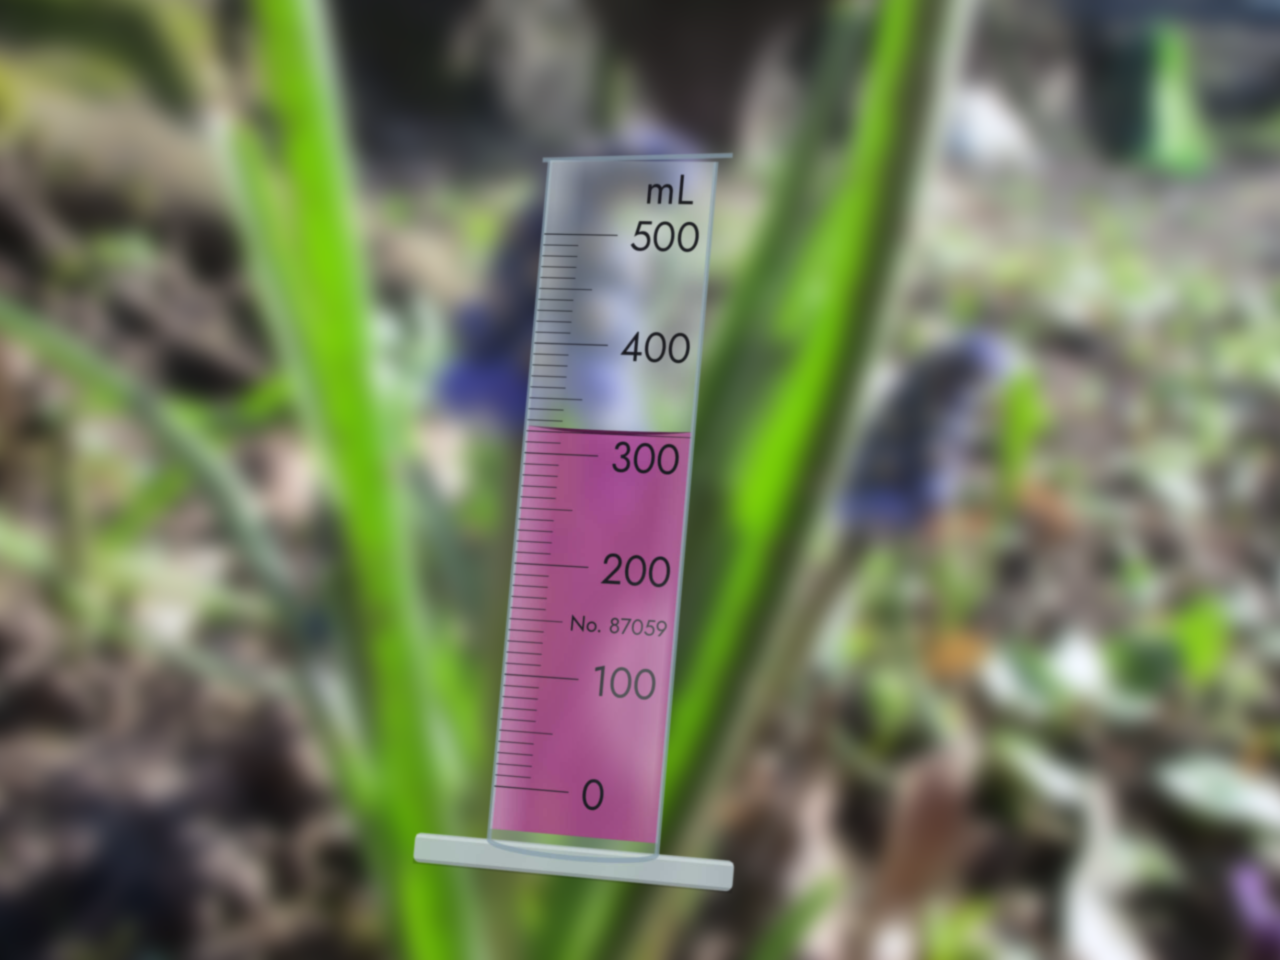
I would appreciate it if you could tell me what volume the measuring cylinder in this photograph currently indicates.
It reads 320 mL
